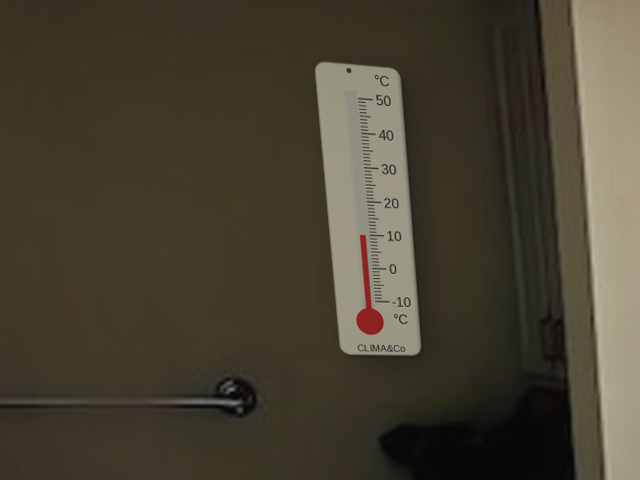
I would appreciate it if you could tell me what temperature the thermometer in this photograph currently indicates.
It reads 10 °C
